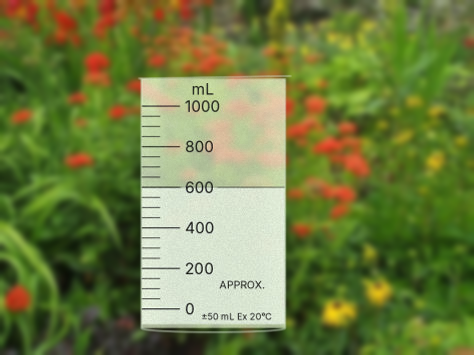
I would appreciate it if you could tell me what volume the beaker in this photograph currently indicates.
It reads 600 mL
